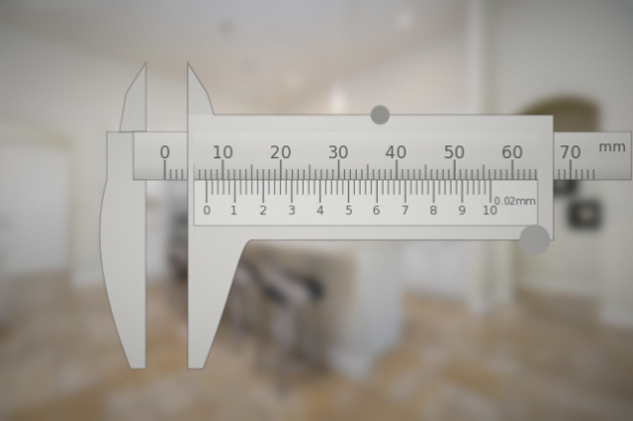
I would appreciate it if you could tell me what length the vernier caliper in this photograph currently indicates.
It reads 7.2 mm
